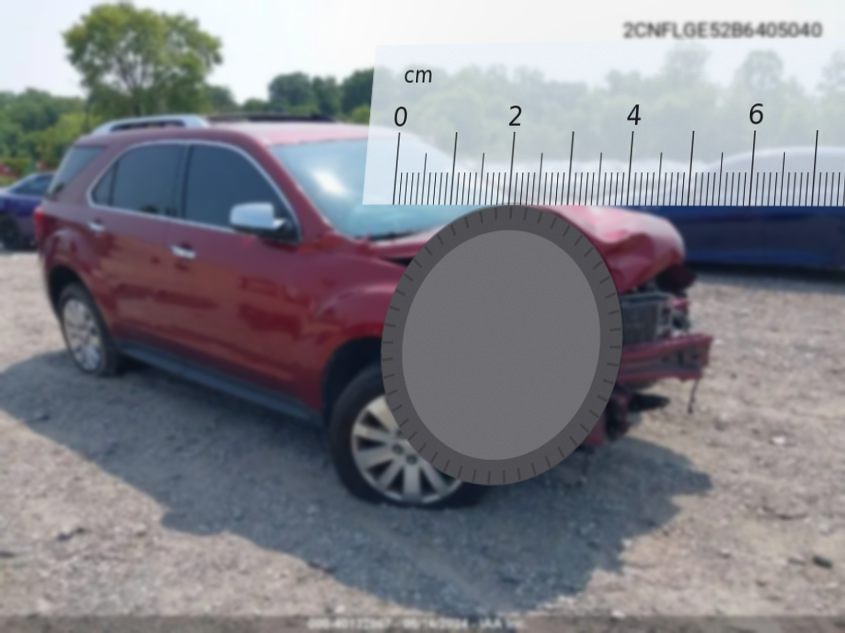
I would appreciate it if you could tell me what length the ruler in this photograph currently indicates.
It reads 4.1 cm
